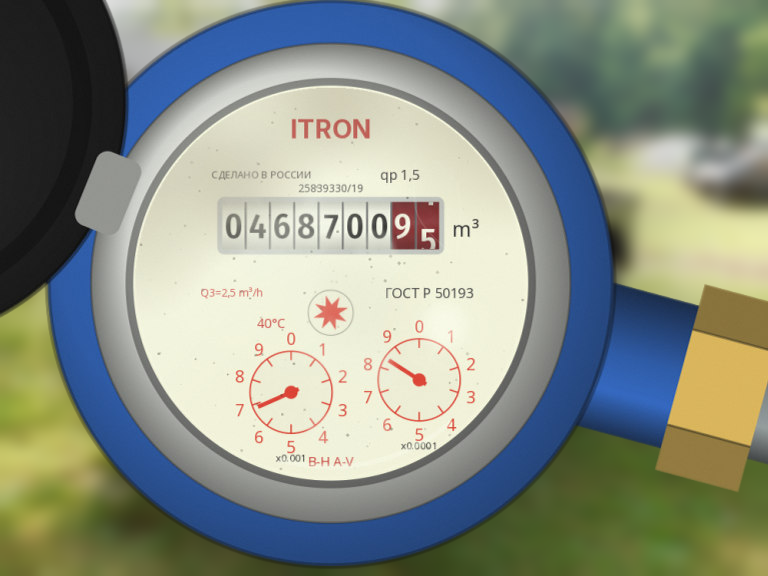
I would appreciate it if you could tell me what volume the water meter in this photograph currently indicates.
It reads 468700.9468 m³
